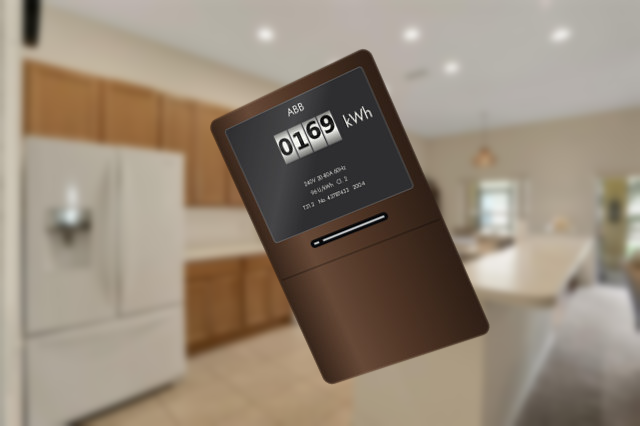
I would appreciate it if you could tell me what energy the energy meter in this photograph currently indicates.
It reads 169 kWh
